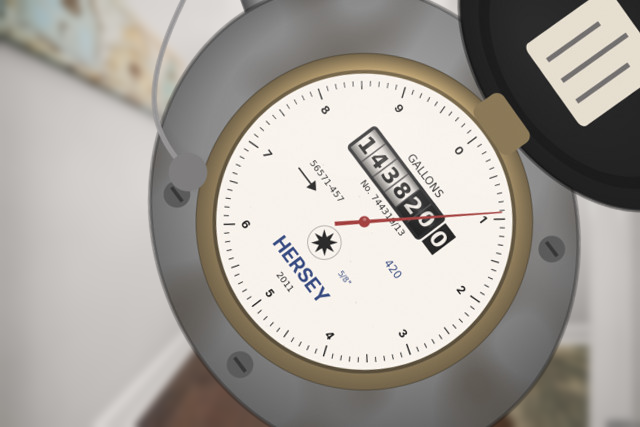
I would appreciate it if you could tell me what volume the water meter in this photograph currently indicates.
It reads 1438200.9 gal
